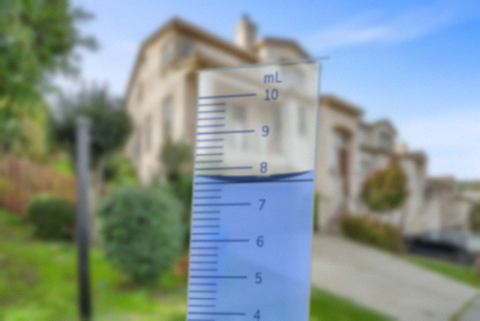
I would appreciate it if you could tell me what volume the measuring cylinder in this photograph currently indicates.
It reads 7.6 mL
